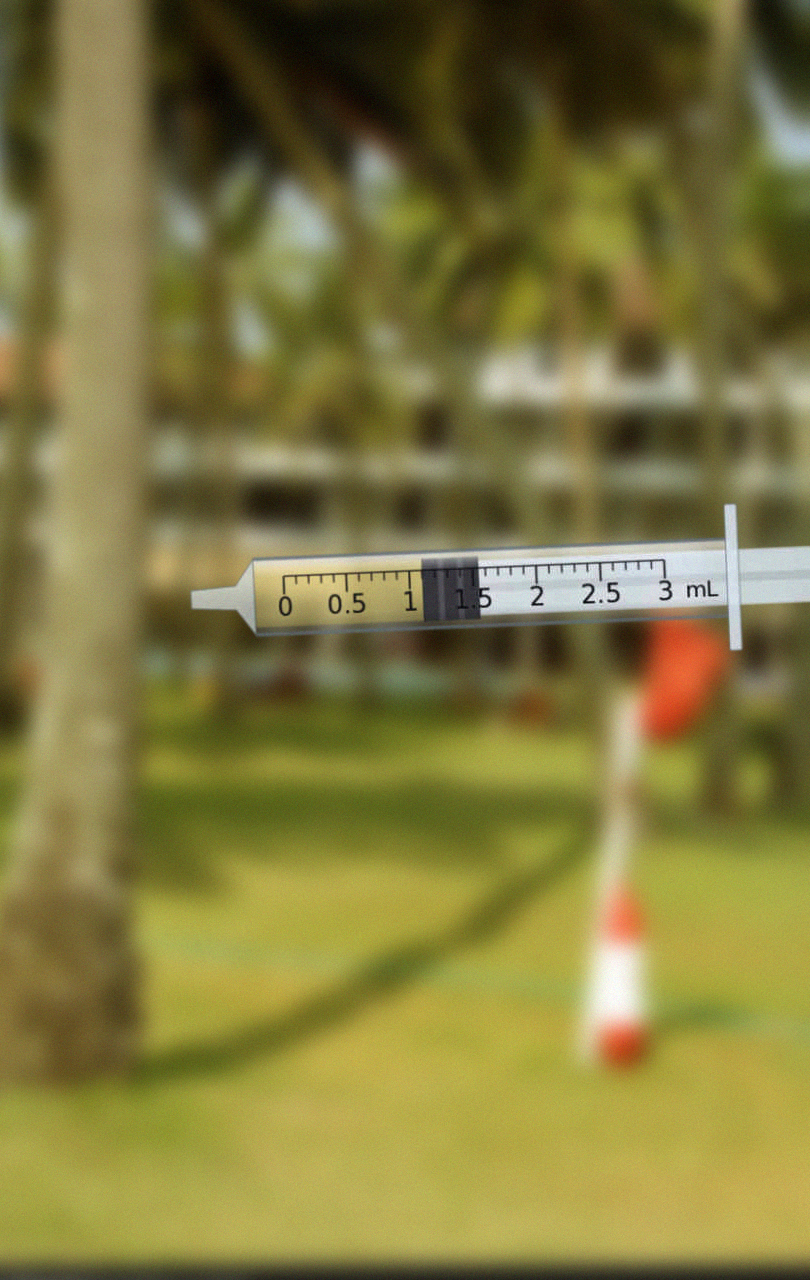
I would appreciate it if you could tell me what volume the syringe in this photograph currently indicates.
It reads 1.1 mL
